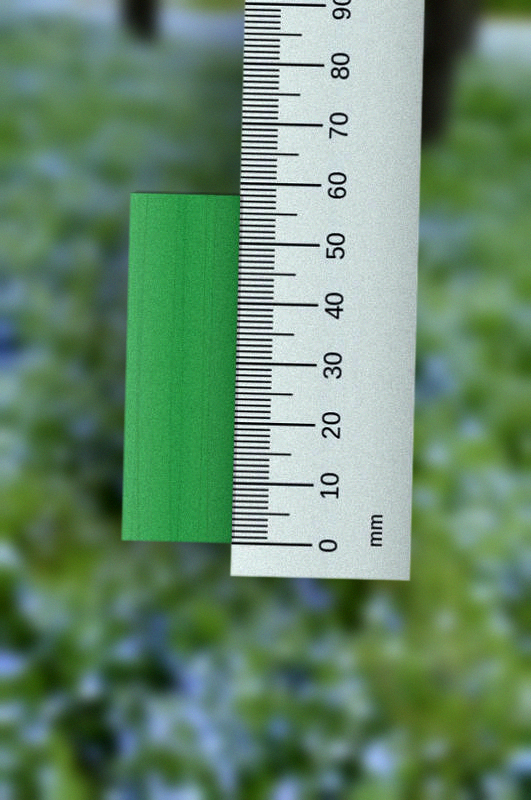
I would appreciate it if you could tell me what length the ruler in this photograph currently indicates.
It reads 58 mm
